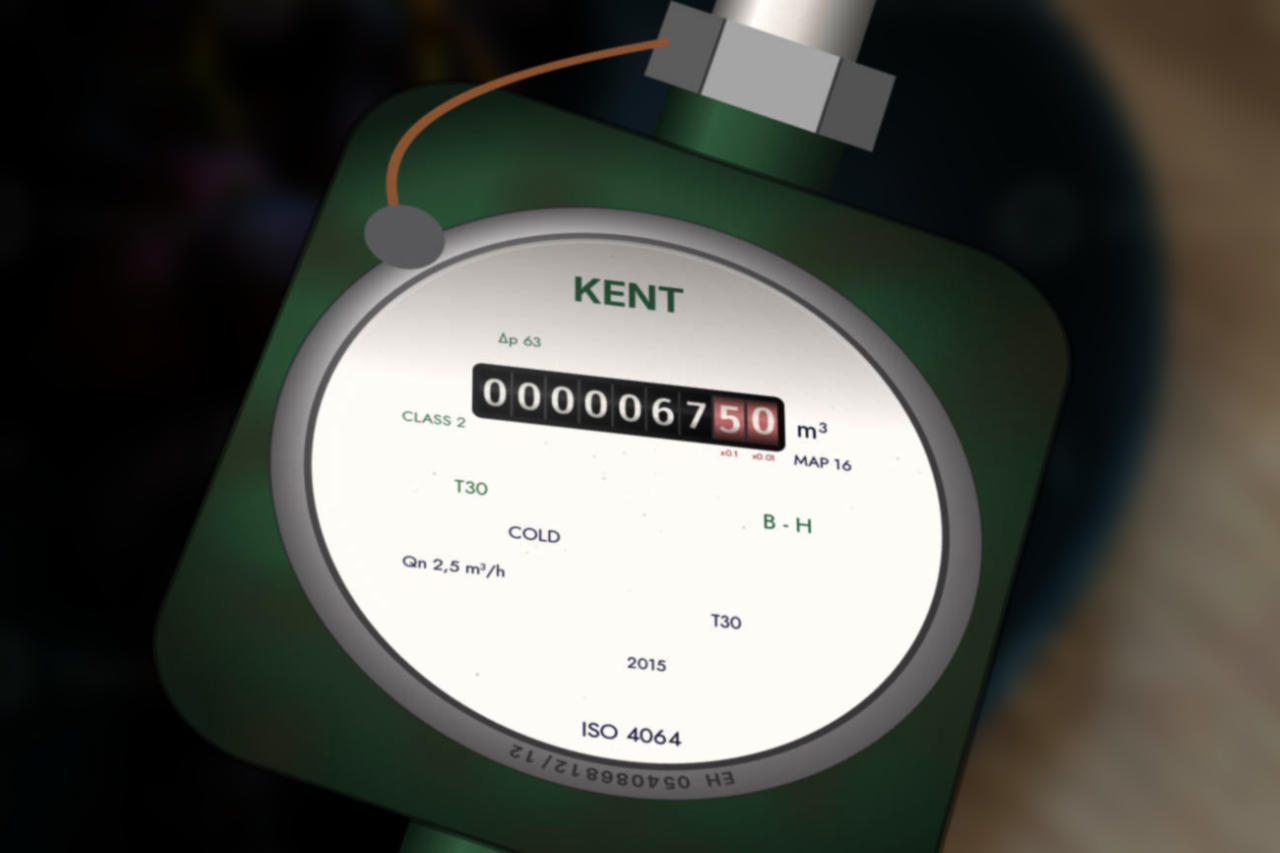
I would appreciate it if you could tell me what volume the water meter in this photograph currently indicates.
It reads 67.50 m³
